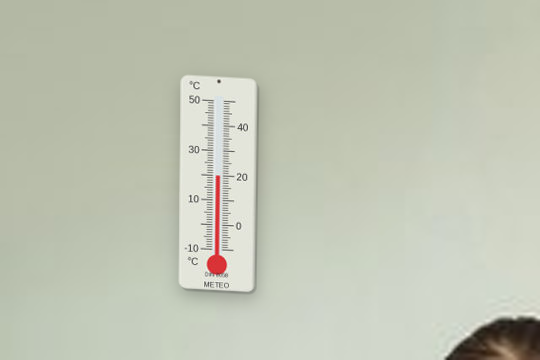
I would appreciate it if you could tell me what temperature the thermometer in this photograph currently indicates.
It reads 20 °C
